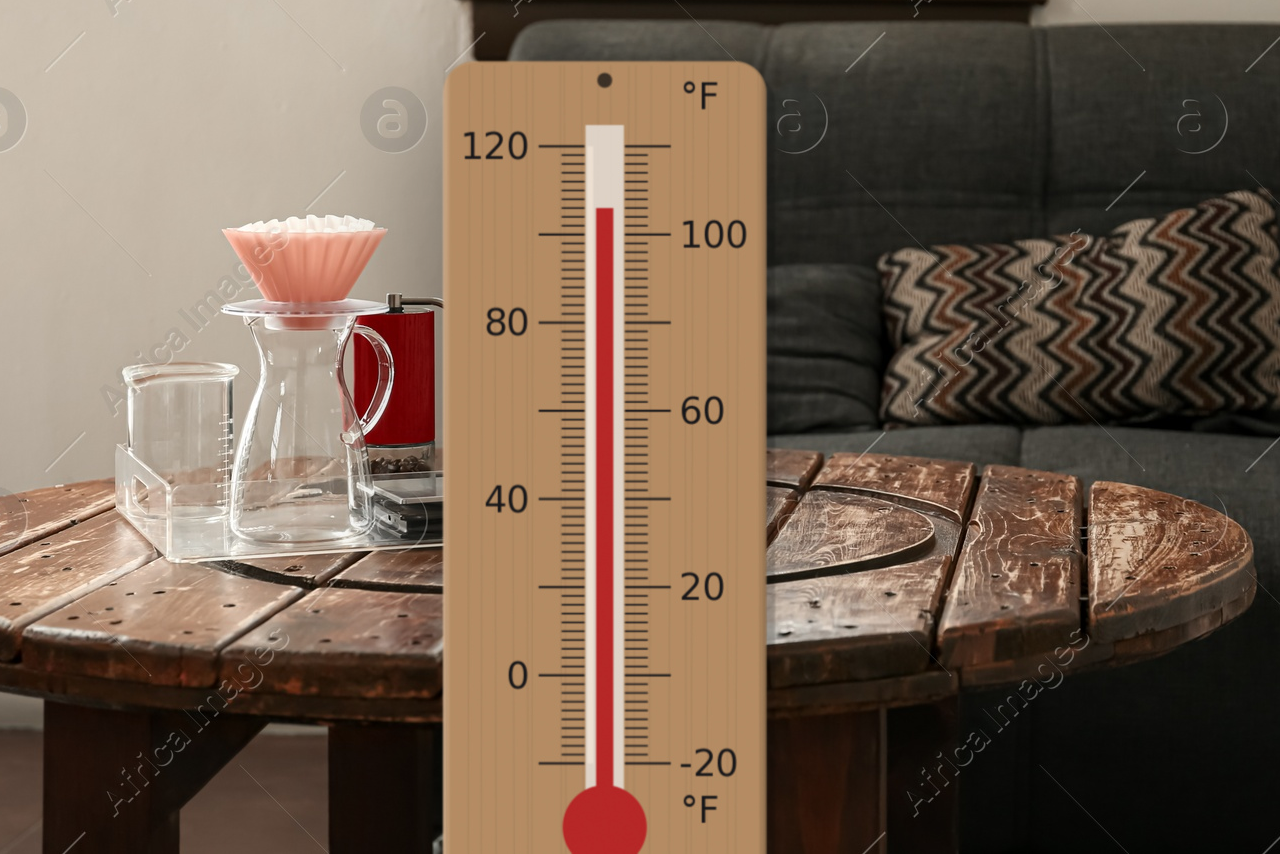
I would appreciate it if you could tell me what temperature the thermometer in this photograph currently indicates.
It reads 106 °F
